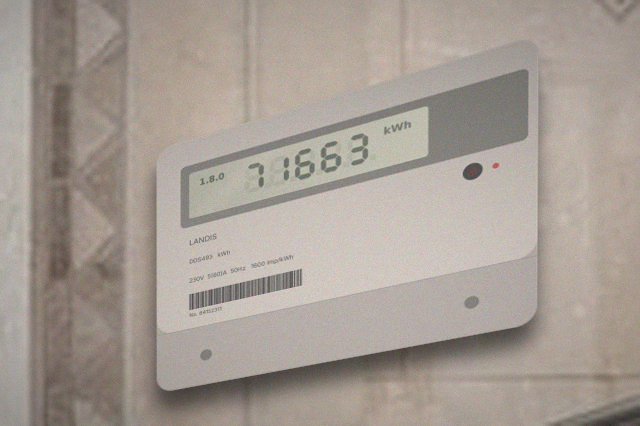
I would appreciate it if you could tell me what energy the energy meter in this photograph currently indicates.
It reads 71663 kWh
